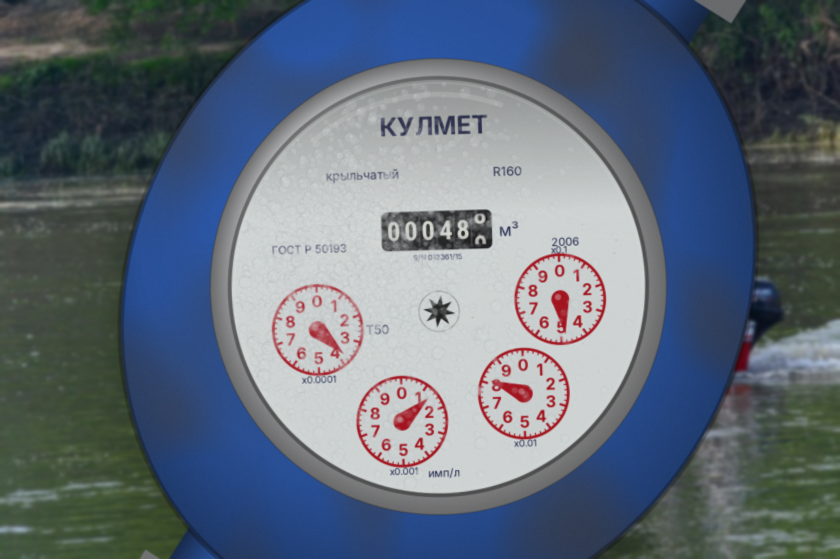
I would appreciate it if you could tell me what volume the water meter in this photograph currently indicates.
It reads 488.4813 m³
